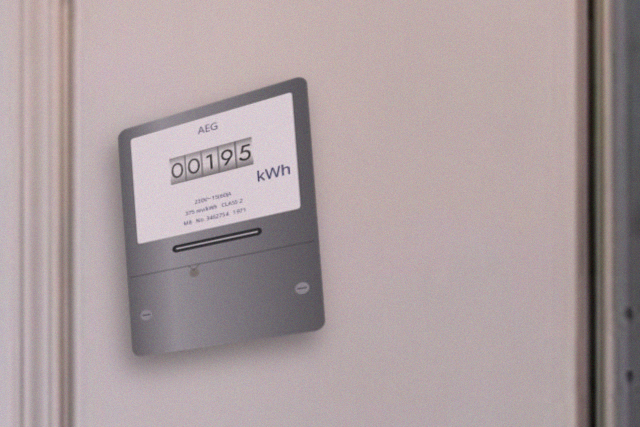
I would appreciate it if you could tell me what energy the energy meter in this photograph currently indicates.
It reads 195 kWh
